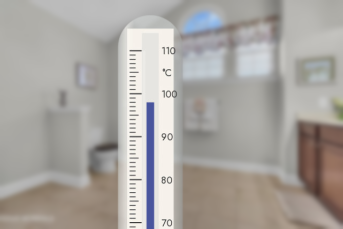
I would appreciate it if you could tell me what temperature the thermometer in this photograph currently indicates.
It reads 98 °C
